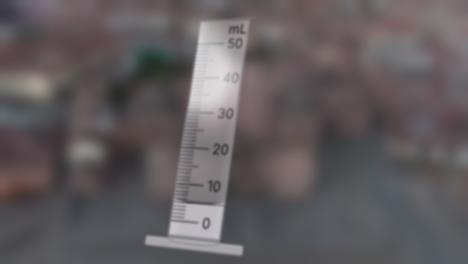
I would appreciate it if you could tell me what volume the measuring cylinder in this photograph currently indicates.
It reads 5 mL
